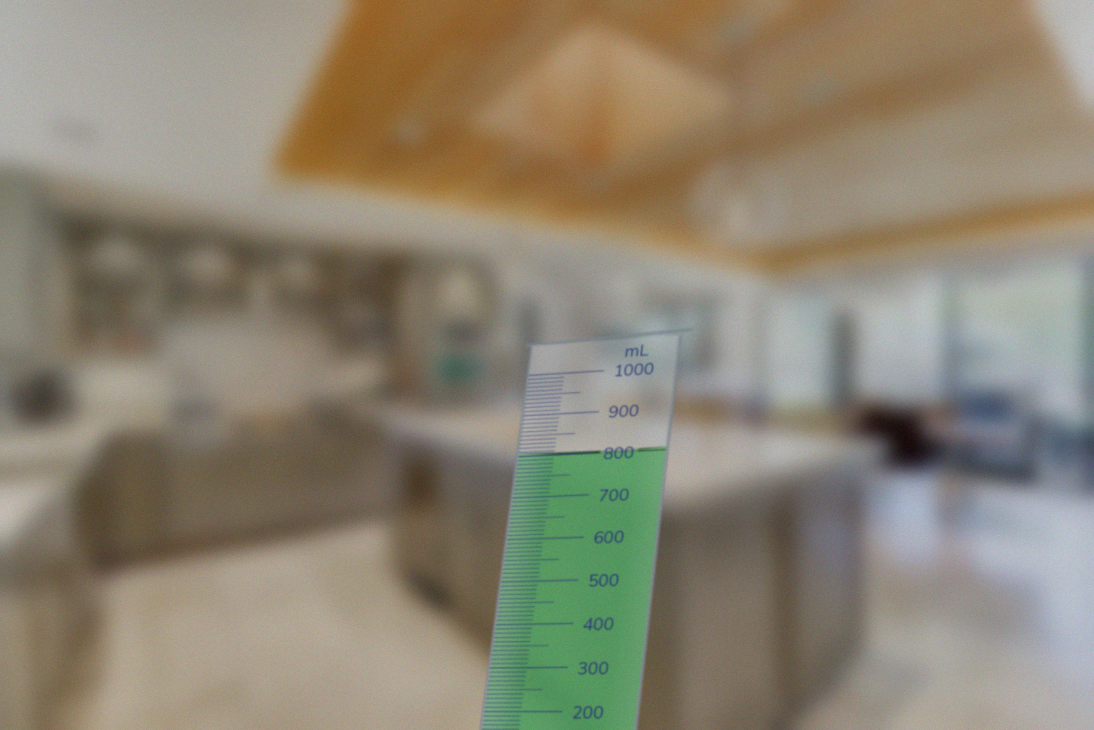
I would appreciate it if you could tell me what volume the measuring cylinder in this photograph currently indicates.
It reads 800 mL
